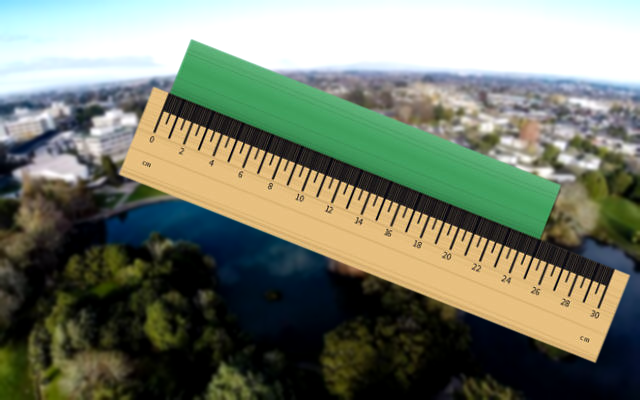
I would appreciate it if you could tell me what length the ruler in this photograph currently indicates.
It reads 25 cm
